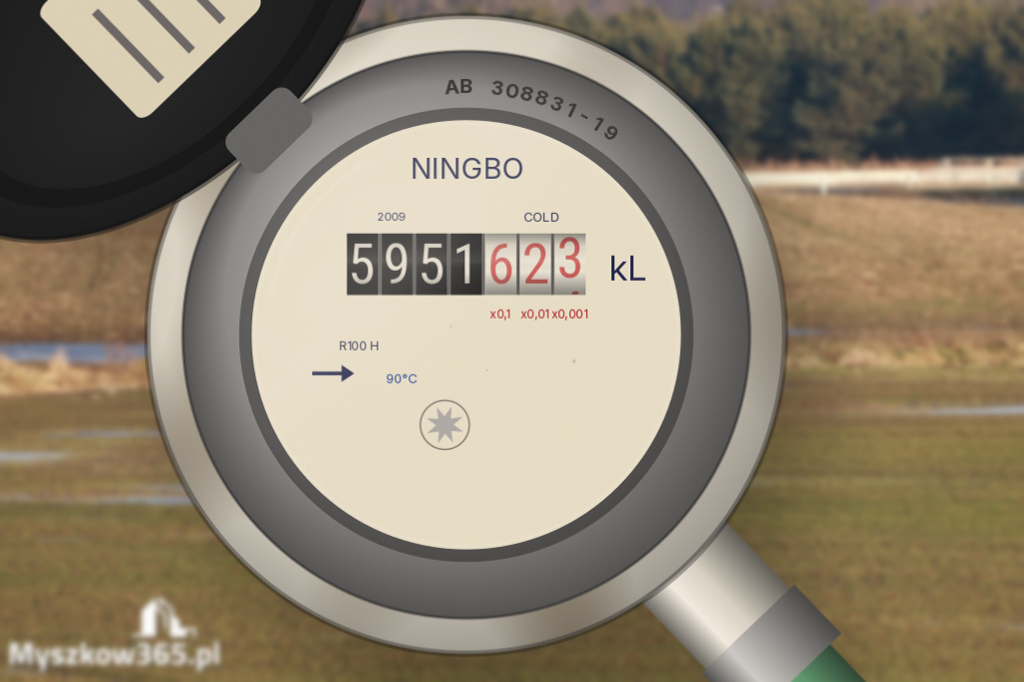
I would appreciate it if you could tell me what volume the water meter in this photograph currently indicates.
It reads 5951.623 kL
